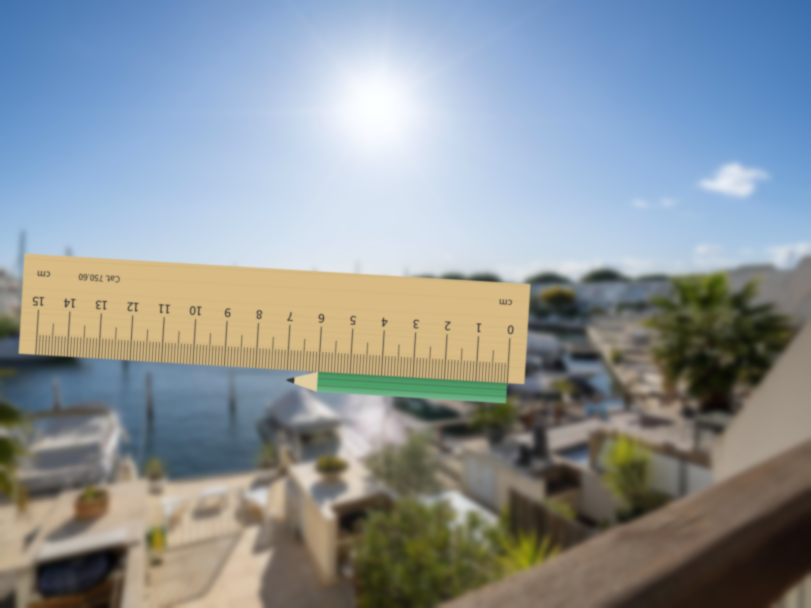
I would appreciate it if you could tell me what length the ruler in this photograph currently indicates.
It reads 7 cm
